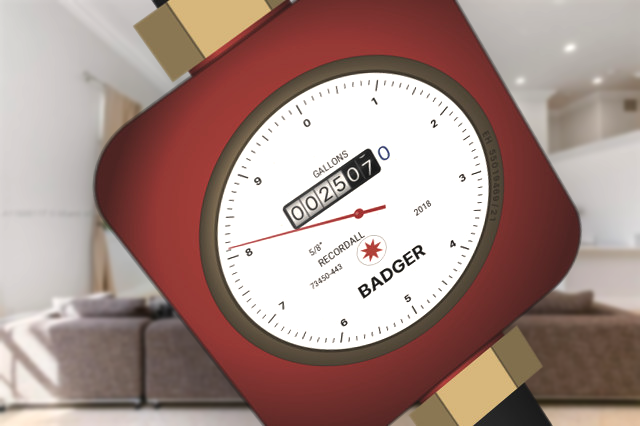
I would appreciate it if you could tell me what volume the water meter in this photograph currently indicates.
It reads 25068.1 gal
